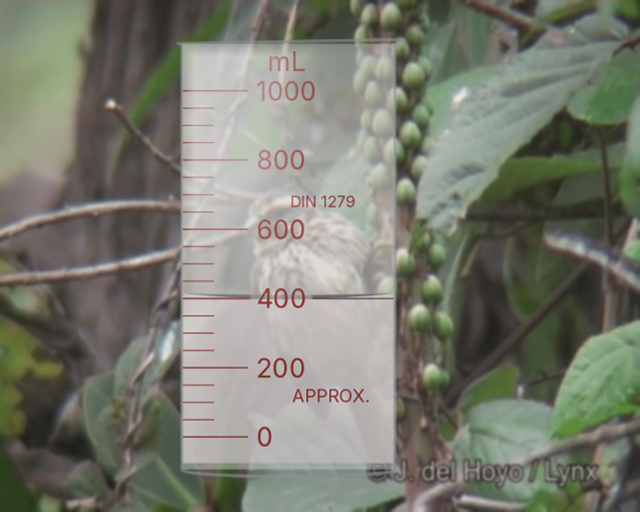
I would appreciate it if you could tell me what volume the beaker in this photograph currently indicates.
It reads 400 mL
